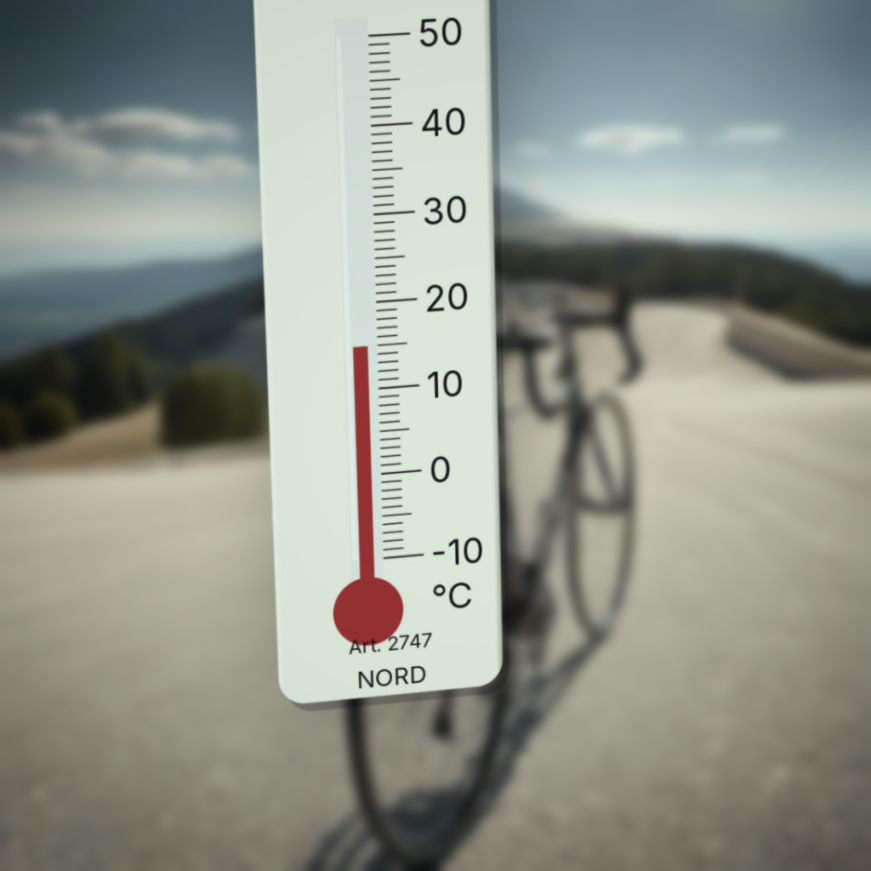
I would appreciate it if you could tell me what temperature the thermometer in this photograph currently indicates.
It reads 15 °C
